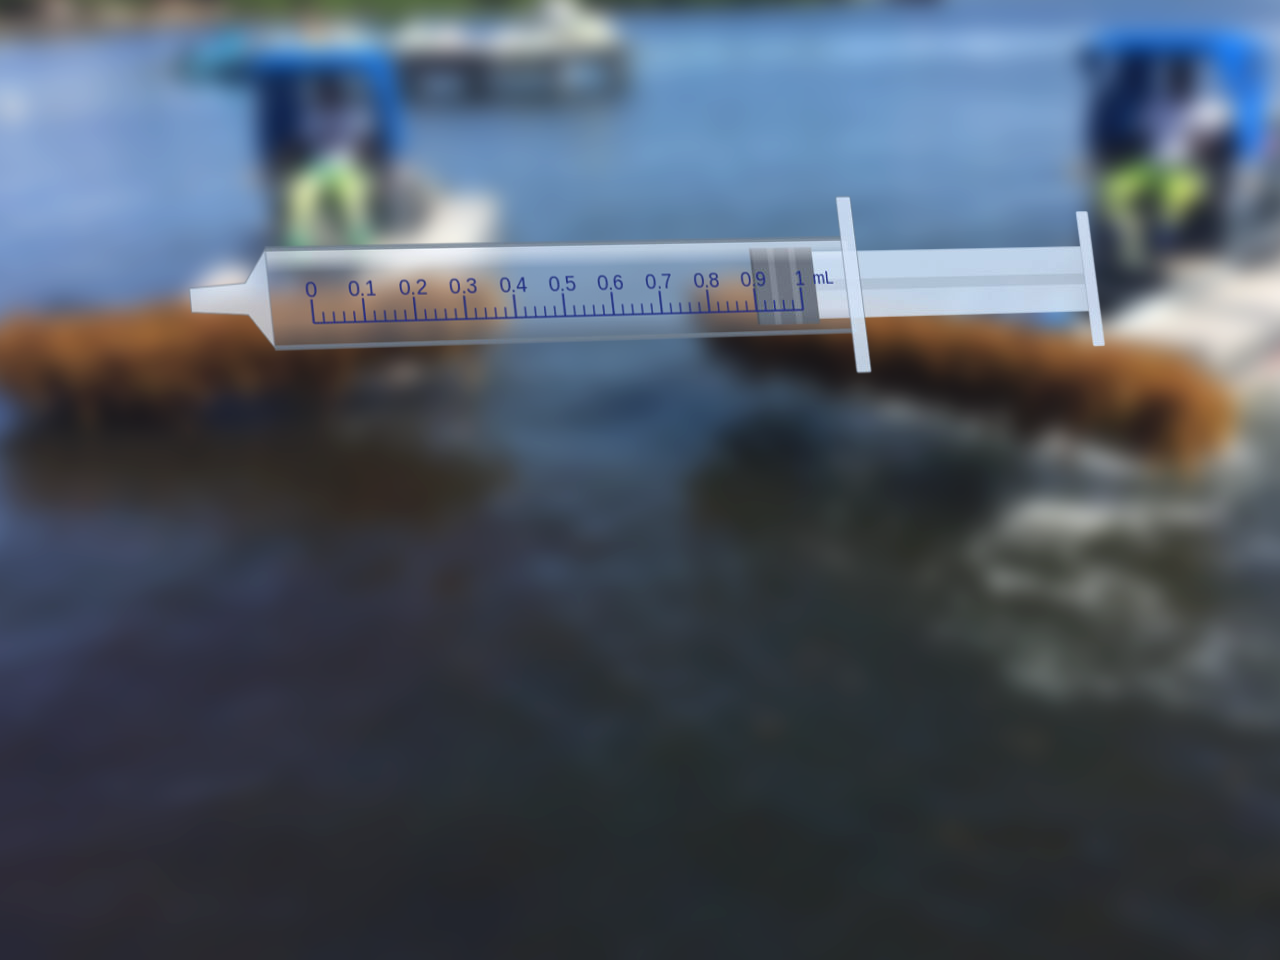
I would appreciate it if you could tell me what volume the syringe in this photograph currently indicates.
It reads 0.9 mL
